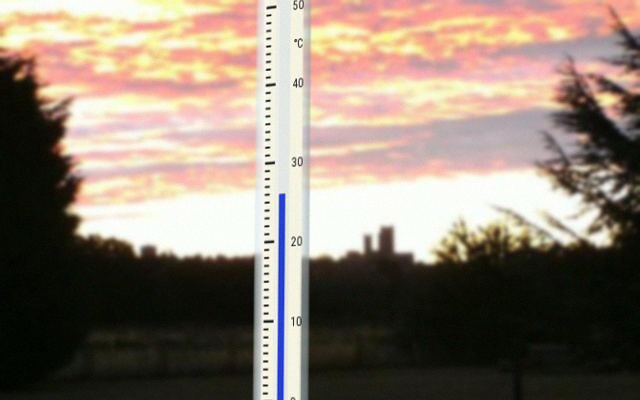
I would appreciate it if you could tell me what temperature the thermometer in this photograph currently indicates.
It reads 26 °C
